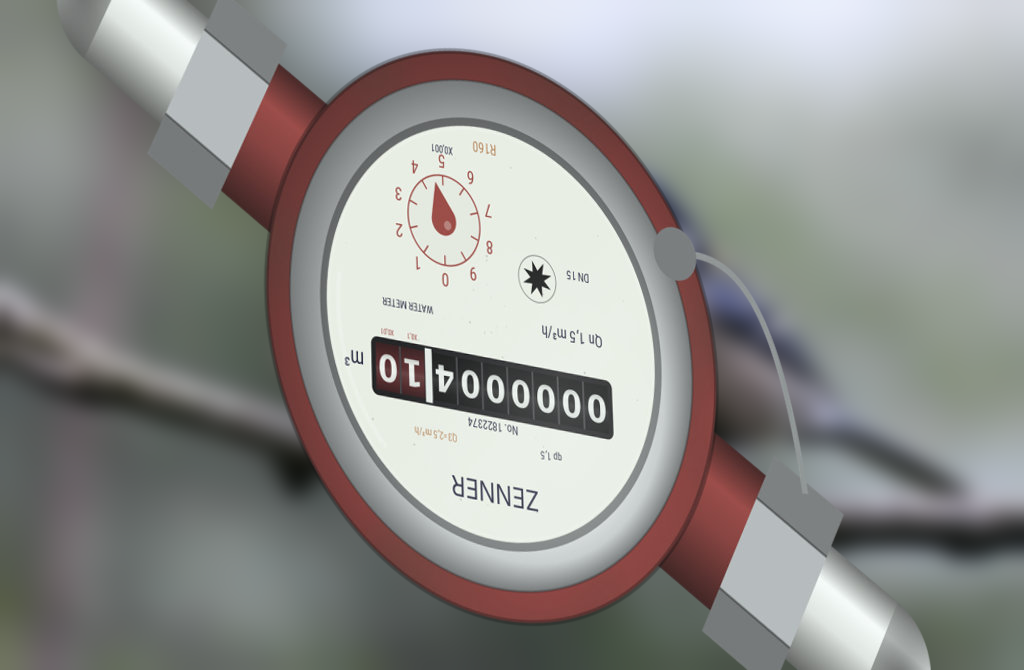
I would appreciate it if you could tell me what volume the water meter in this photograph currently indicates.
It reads 4.104 m³
